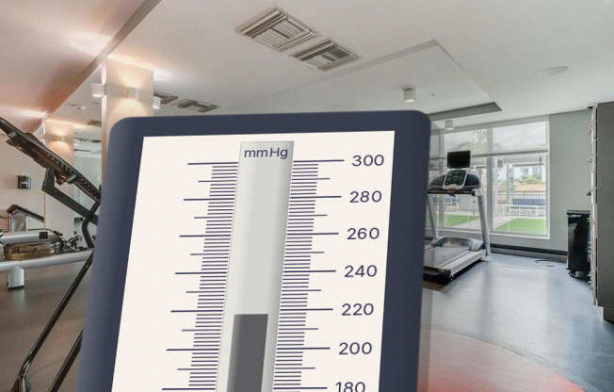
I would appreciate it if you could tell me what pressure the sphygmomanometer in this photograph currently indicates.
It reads 218 mmHg
